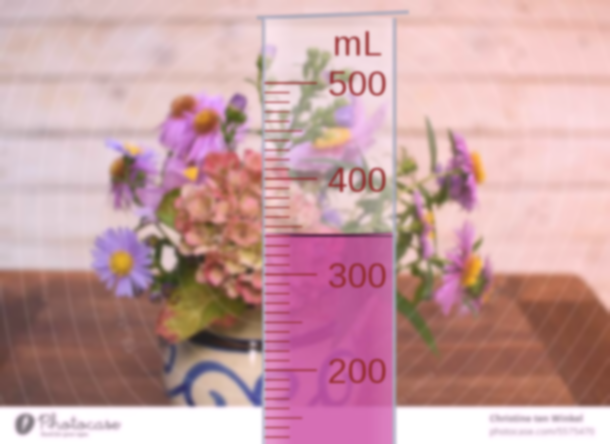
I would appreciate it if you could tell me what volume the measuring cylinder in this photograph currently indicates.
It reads 340 mL
